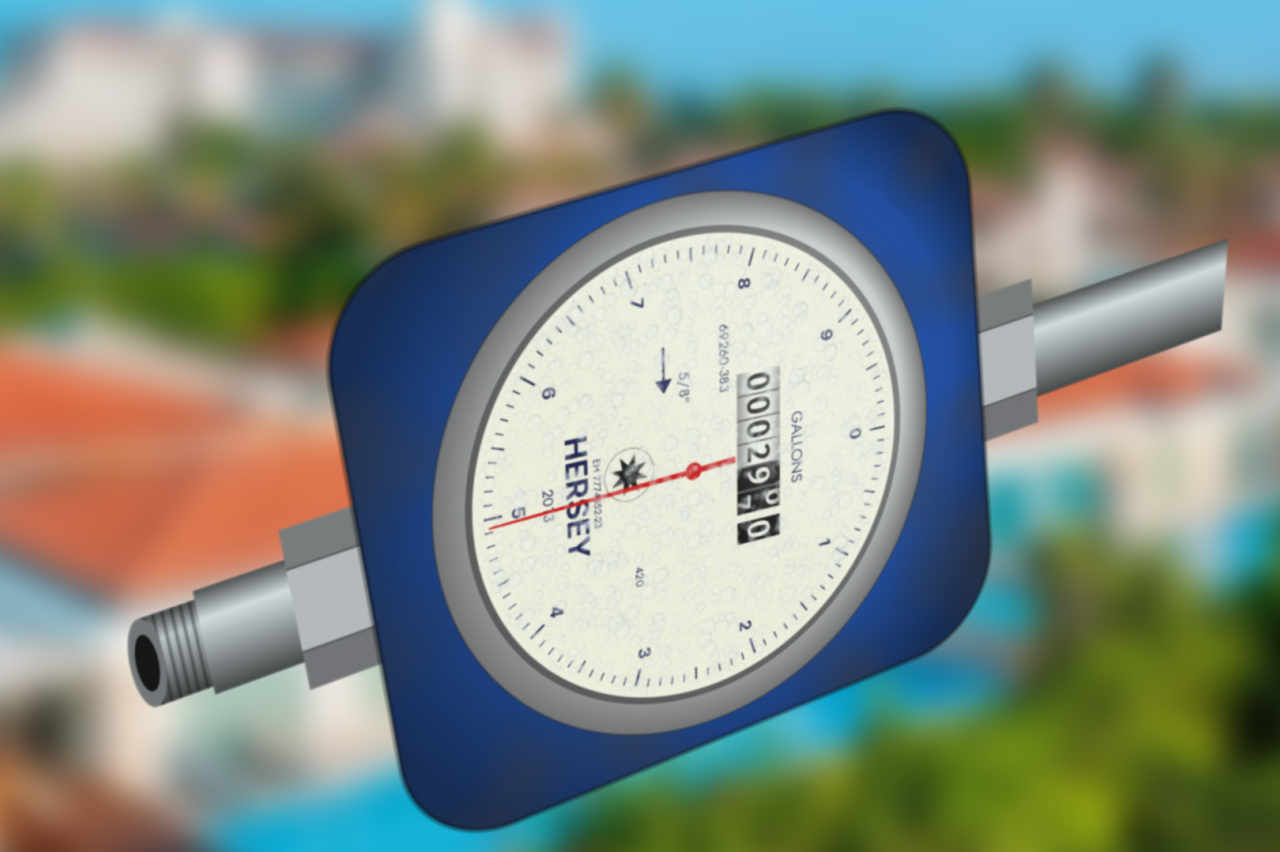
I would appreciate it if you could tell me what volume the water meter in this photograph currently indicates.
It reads 2964.9 gal
